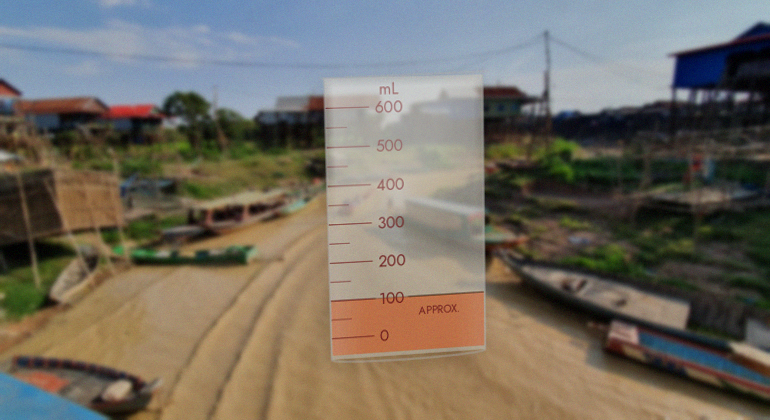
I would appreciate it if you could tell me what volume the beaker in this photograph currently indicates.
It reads 100 mL
